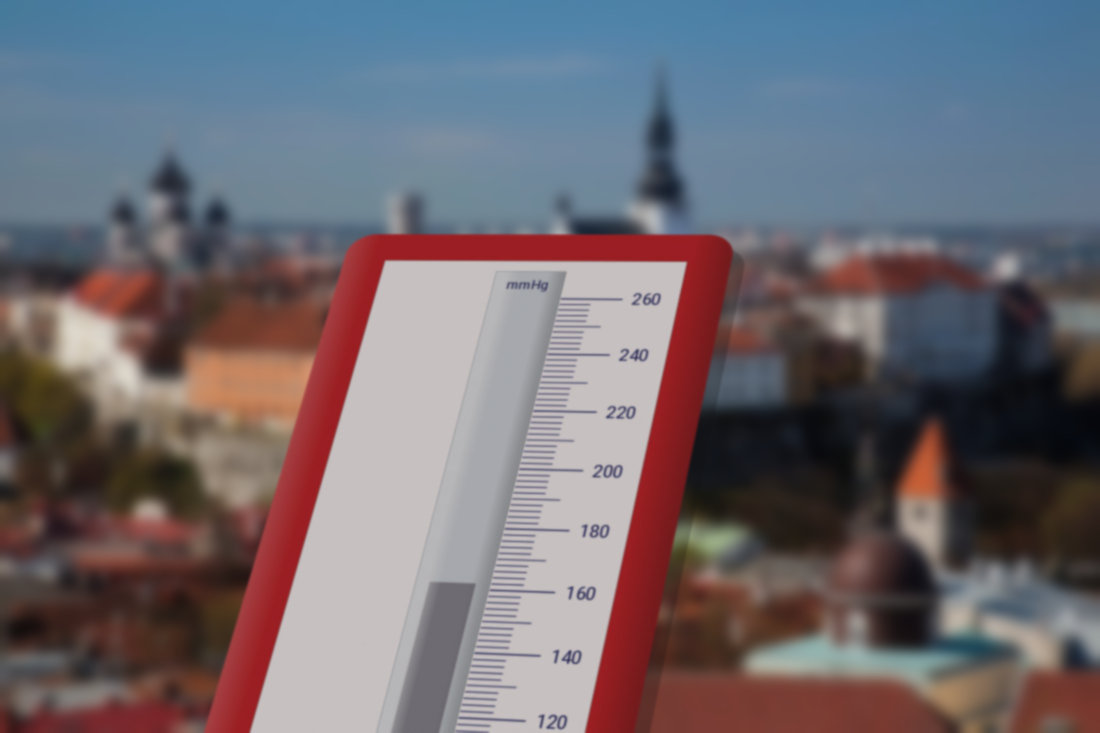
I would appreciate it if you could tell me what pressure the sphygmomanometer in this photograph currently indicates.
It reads 162 mmHg
